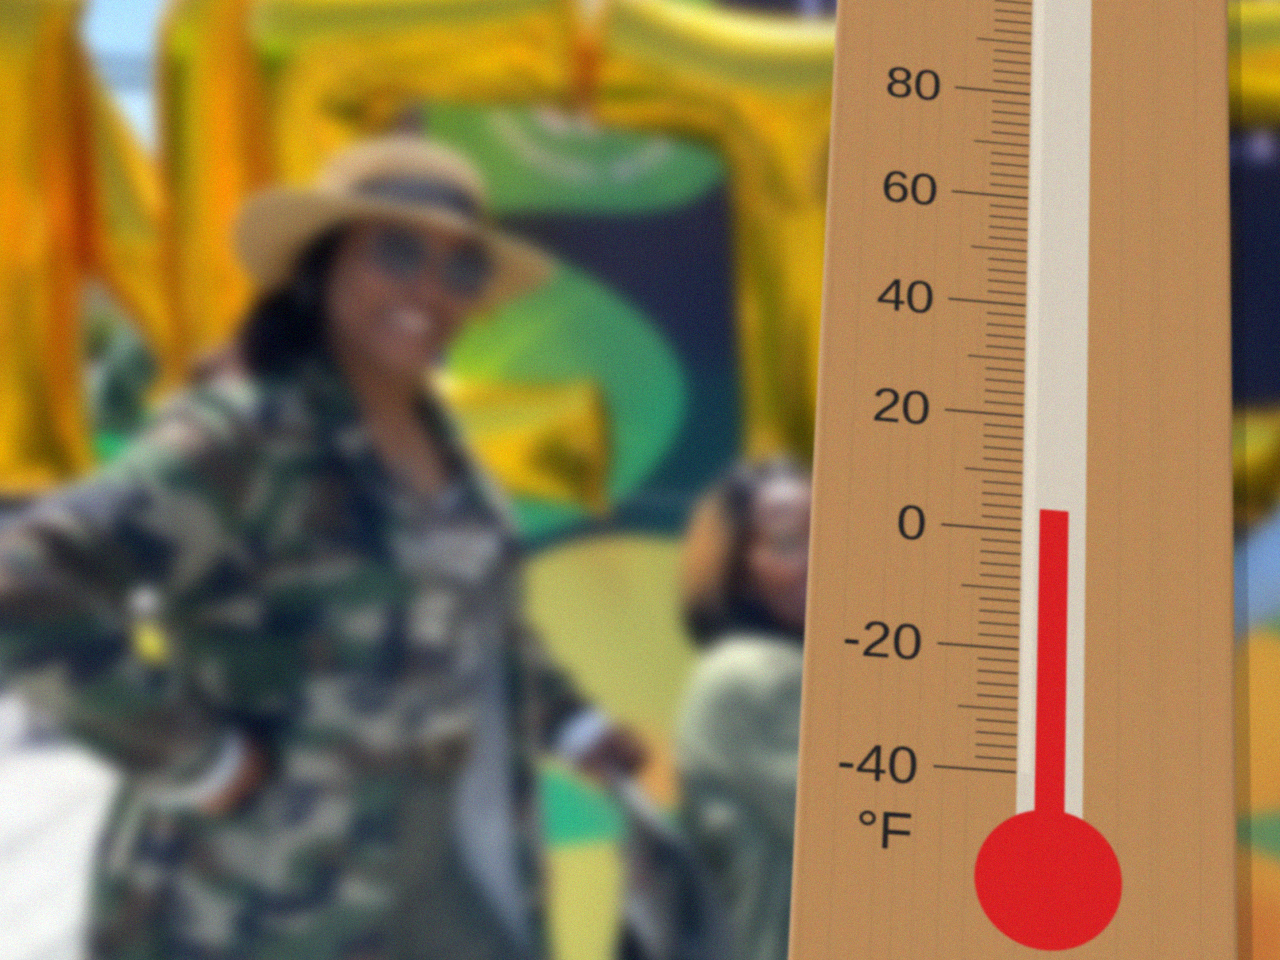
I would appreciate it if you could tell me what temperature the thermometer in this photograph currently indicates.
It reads 4 °F
